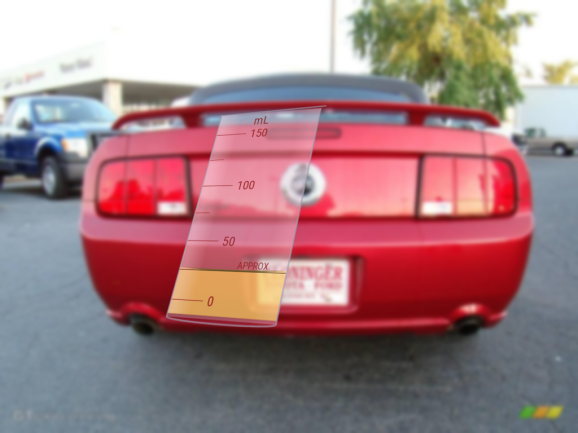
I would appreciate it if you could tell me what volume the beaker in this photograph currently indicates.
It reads 25 mL
